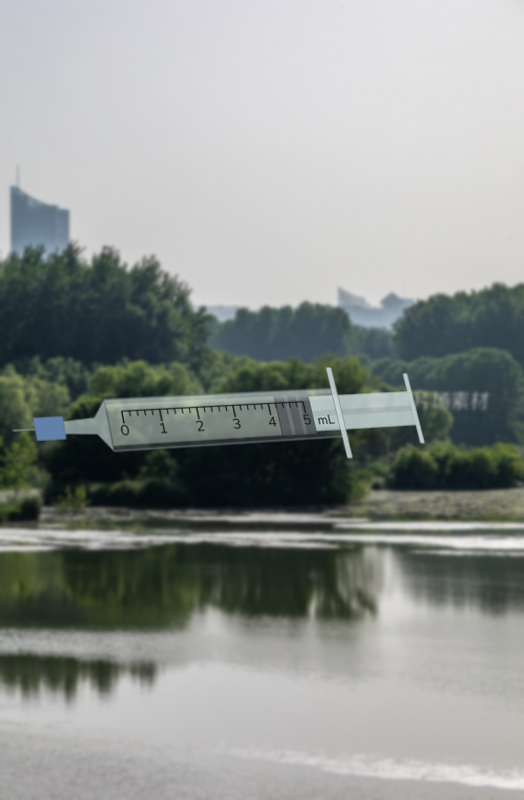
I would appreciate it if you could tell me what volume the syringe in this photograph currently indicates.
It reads 4.2 mL
